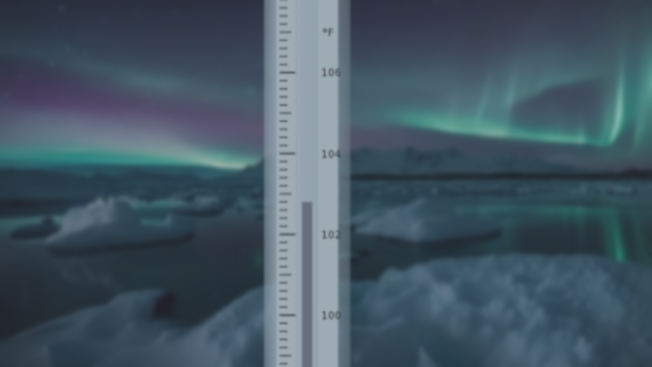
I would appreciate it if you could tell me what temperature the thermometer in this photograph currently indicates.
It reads 102.8 °F
